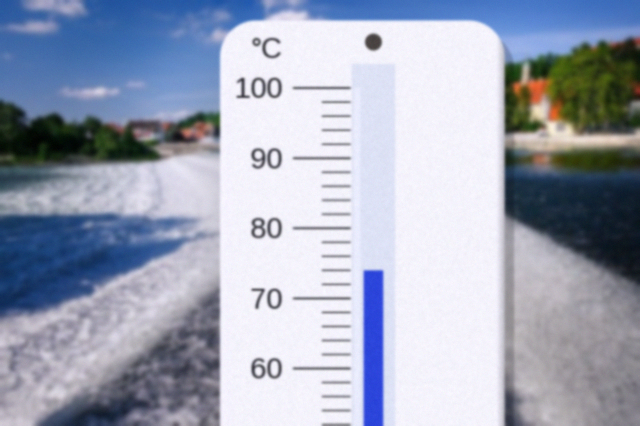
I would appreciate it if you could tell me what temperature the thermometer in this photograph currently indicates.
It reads 74 °C
